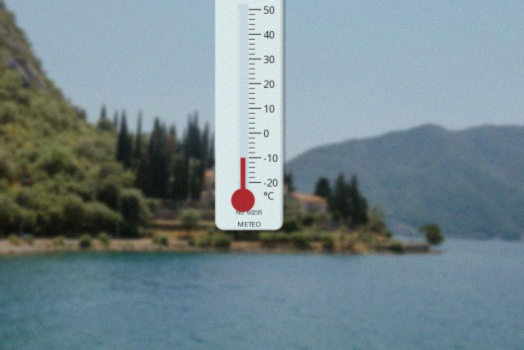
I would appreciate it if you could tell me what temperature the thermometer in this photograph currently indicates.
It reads -10 °C
